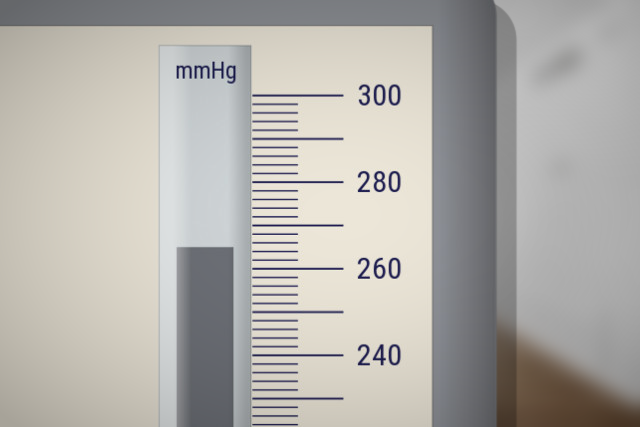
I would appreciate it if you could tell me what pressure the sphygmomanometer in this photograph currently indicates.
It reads 265 mmHg
